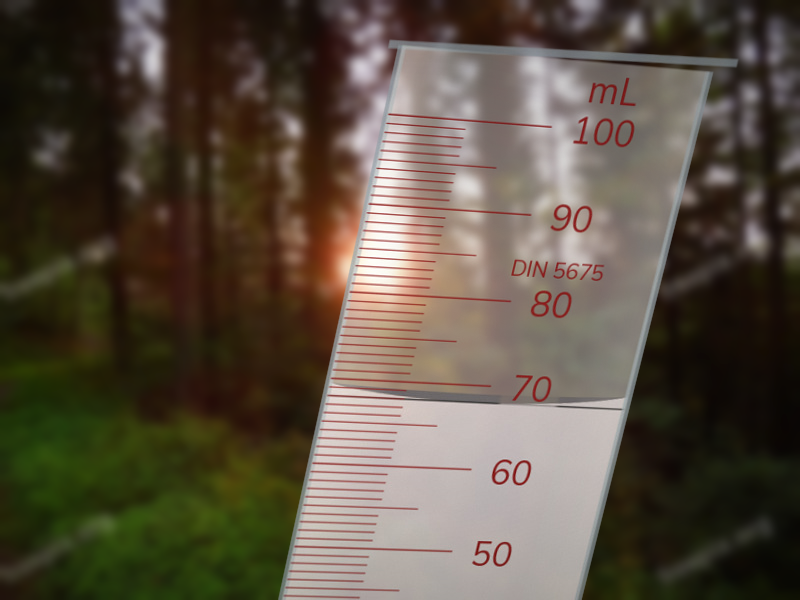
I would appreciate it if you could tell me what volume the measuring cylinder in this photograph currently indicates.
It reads 68 mL
